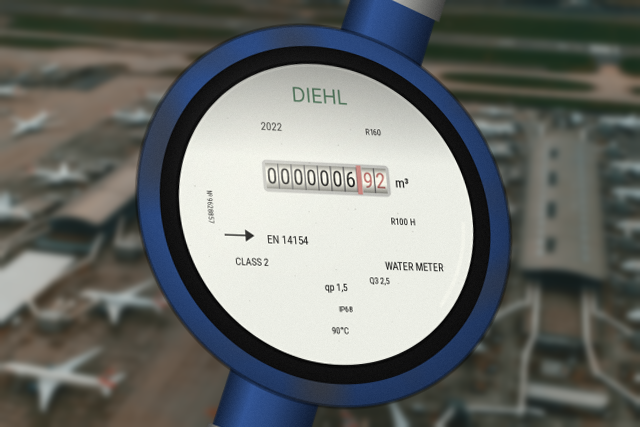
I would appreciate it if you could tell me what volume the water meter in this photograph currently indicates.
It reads 6.92 m³
